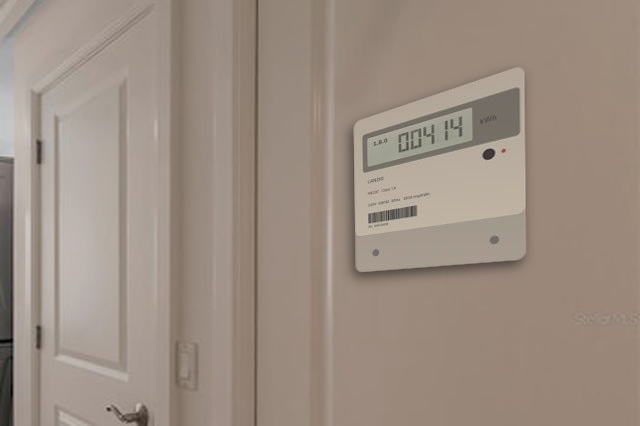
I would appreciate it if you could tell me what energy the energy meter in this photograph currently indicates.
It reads 414 kWh
